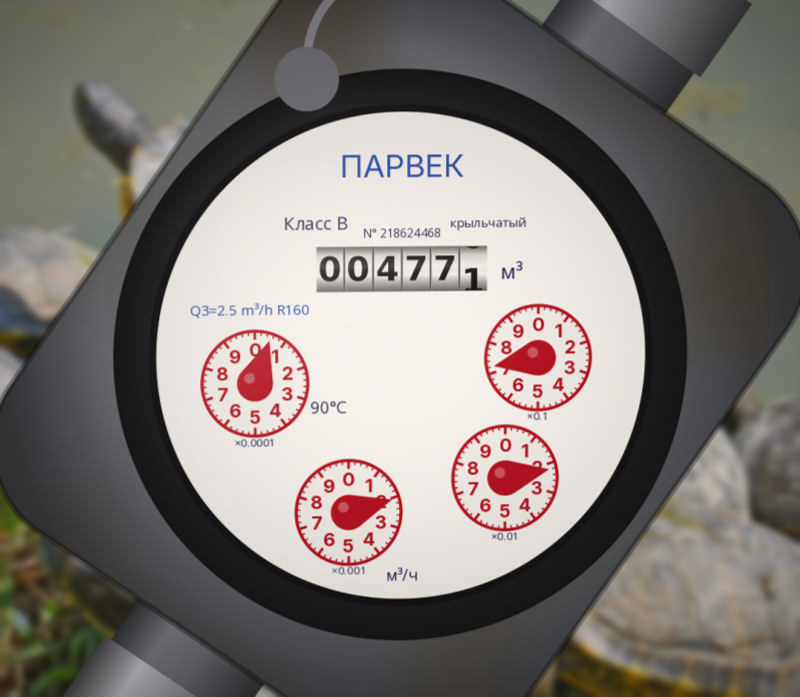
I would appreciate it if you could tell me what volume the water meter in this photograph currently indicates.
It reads 4770.7220 m³
